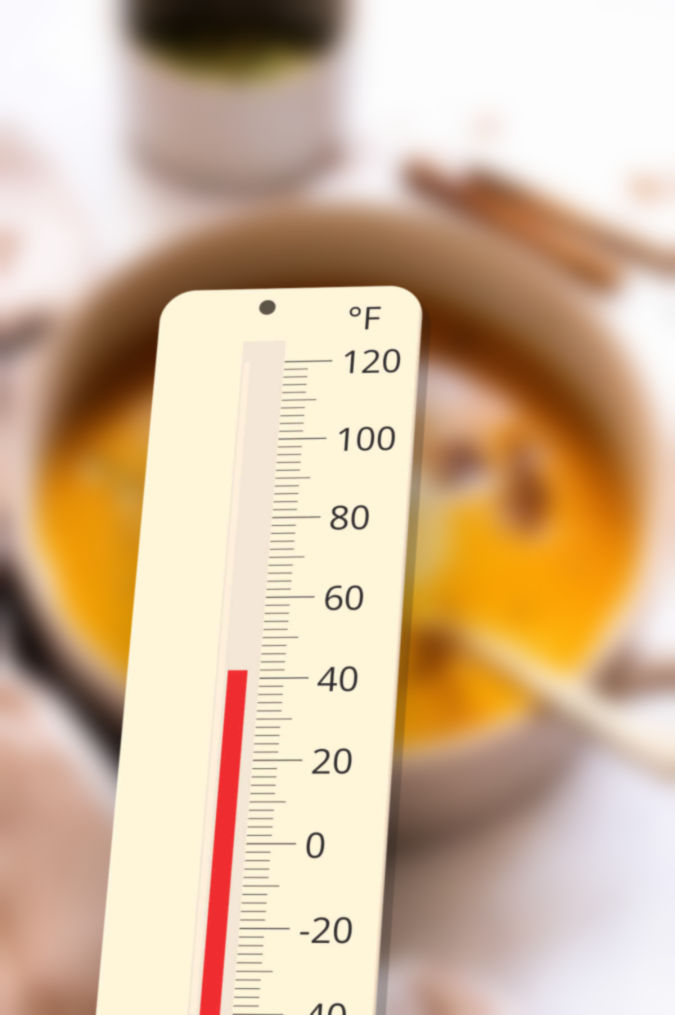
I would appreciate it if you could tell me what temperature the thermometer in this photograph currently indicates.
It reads 42 °F
